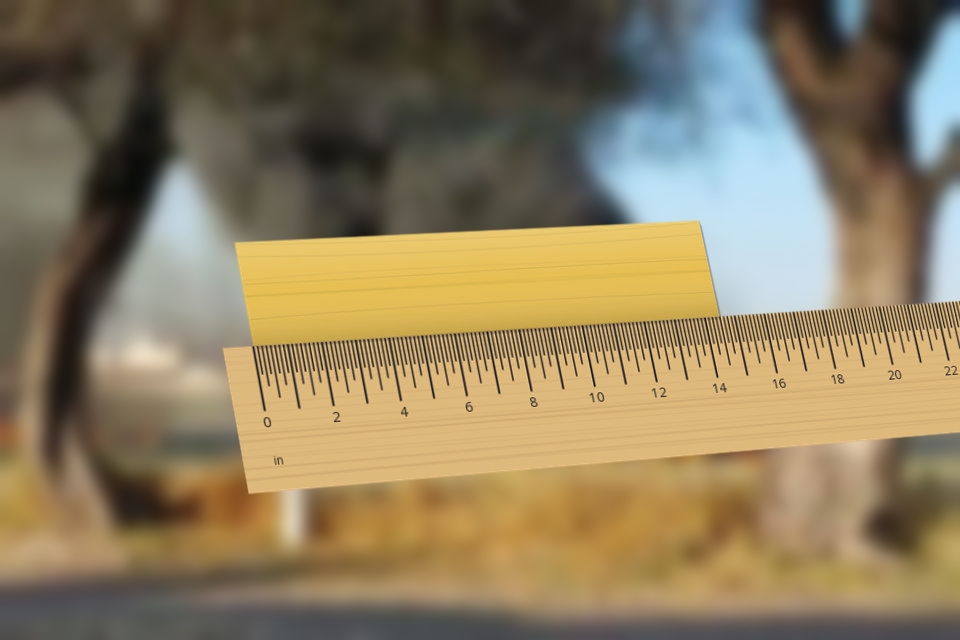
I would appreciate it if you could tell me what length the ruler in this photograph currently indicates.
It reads 14.5 in
